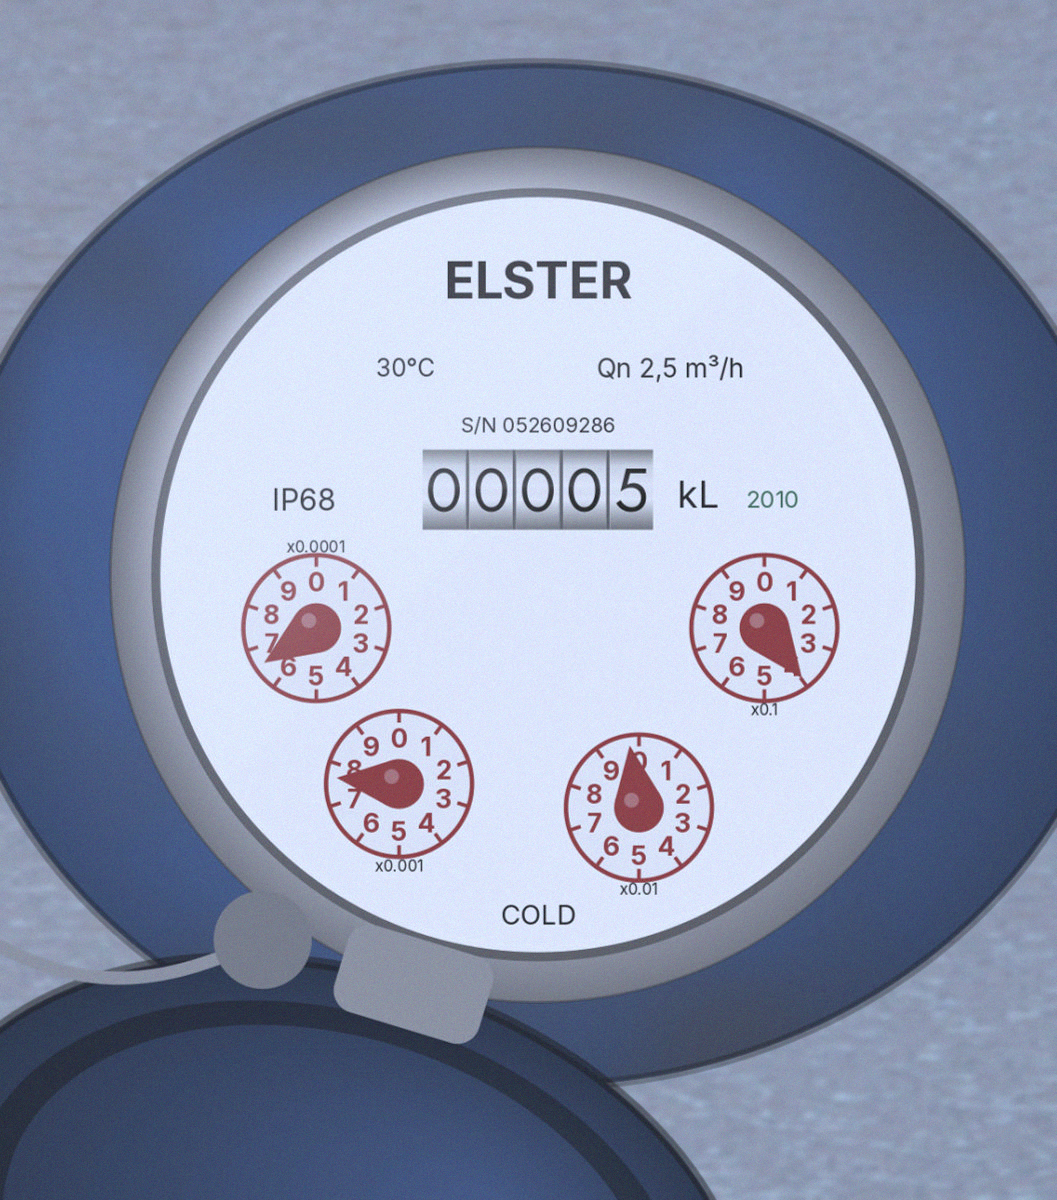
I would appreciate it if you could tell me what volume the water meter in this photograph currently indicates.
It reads 5.3976 kL
